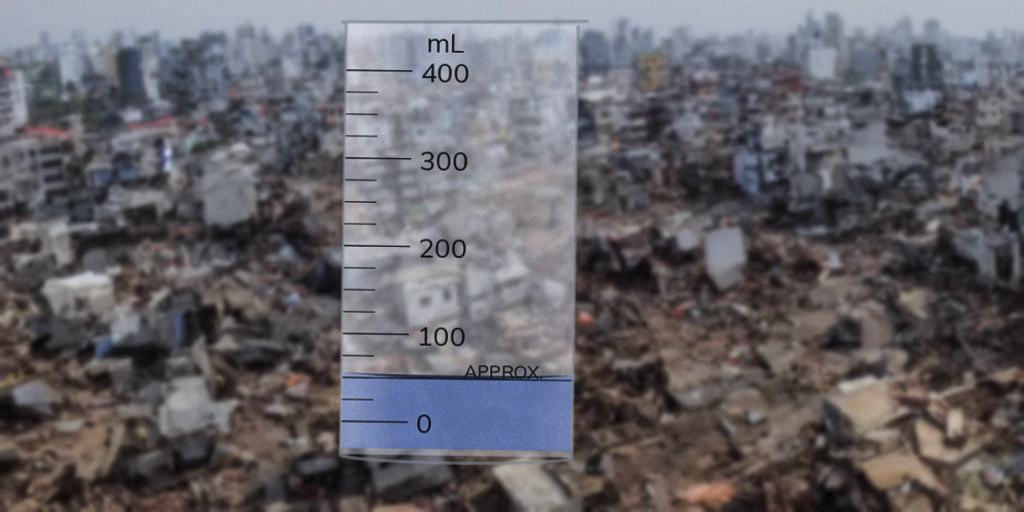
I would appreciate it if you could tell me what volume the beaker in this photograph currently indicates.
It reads 50 mL
